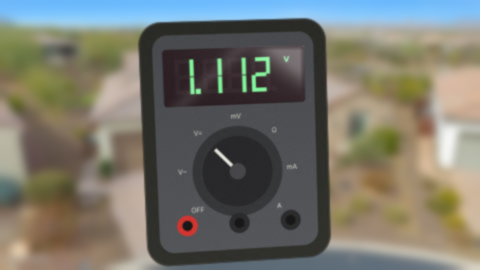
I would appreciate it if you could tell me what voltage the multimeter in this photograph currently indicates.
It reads 1.112 V
